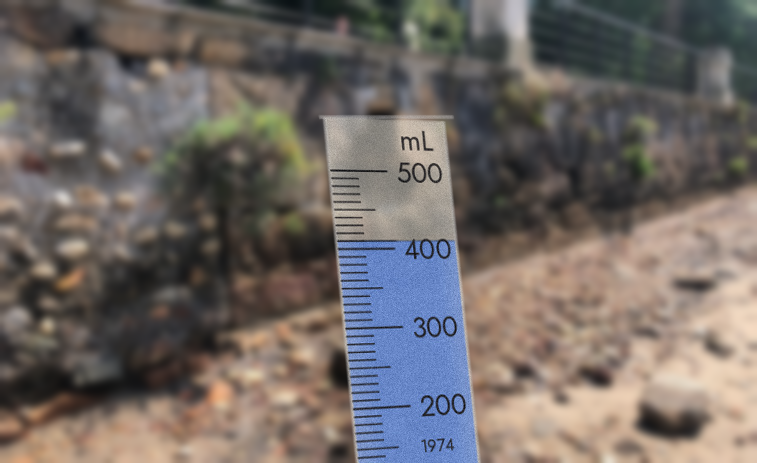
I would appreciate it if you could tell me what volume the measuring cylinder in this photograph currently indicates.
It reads 410 mL
